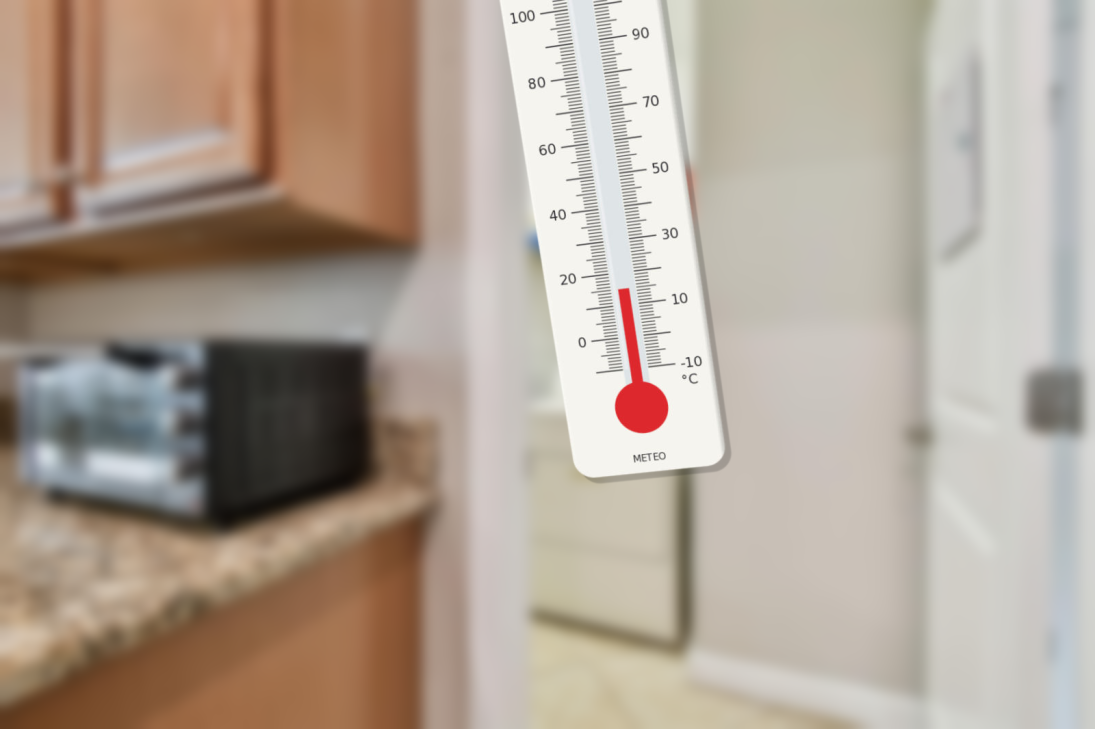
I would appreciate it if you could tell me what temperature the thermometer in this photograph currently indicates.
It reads 15 °C
